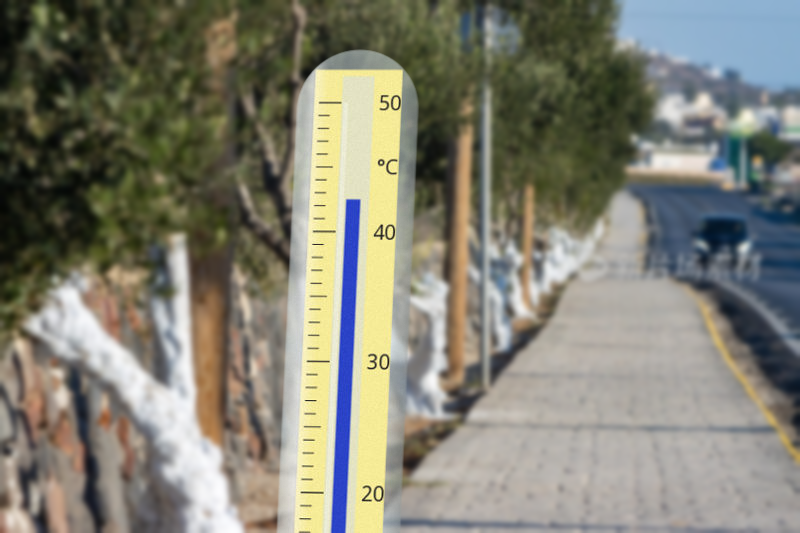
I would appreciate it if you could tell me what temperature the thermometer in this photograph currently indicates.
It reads 42.5 °C
